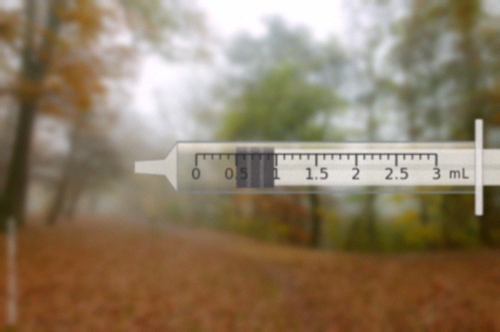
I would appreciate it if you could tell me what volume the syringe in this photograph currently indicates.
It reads 0.5 mL
